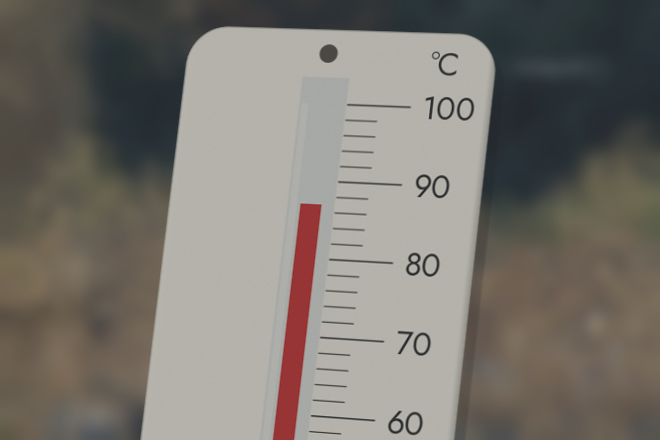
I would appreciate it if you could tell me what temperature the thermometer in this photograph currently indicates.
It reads 87 °C
